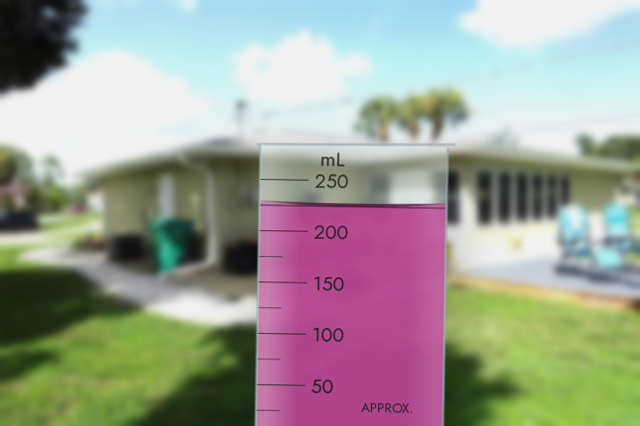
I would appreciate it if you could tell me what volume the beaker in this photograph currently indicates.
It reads 225 mL
